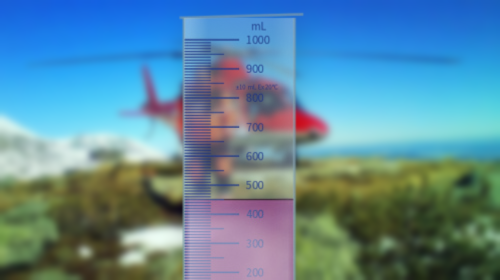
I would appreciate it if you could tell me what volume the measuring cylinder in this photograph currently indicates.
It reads 450 mL
